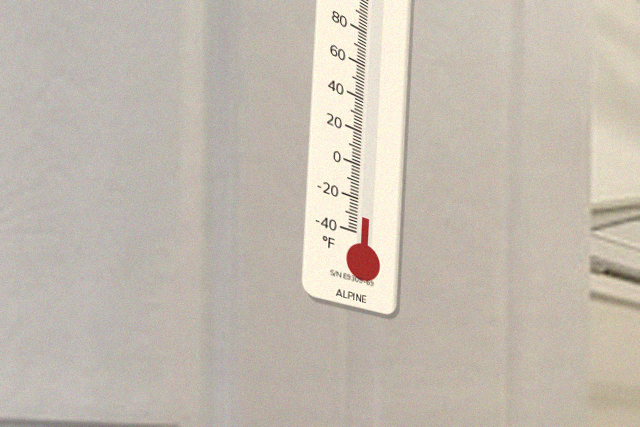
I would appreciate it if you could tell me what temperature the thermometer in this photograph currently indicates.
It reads -30 °F
